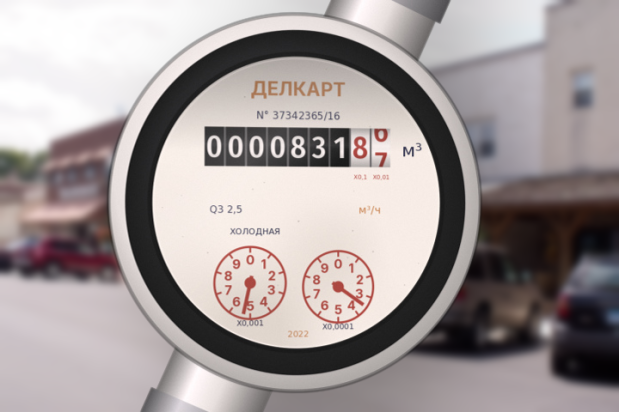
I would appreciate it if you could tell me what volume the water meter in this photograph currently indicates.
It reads 831.8653 m³
